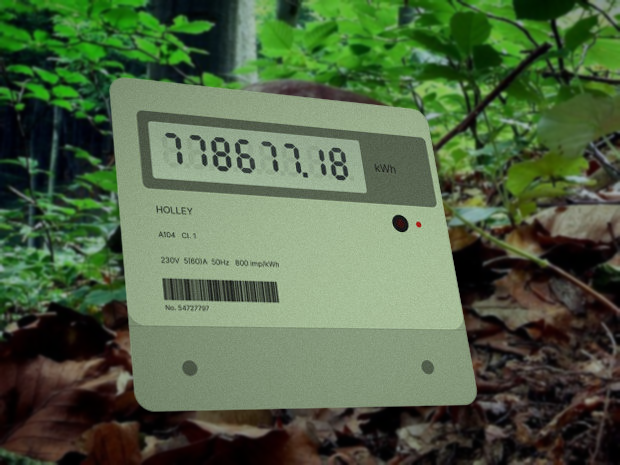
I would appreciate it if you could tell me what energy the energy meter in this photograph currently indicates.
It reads 778677.18 kWh
